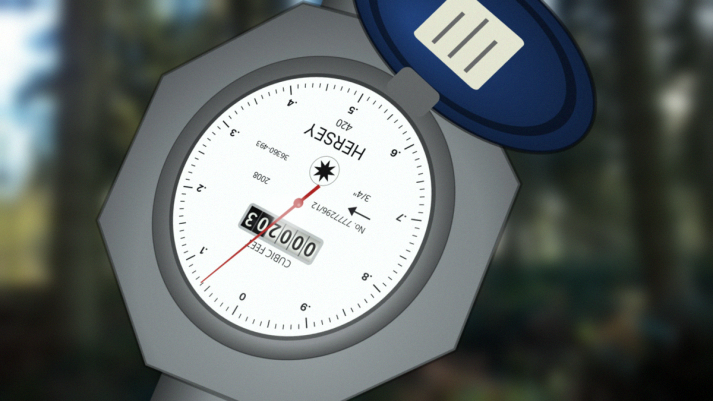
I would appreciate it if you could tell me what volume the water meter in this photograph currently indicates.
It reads 203.06 ft³
